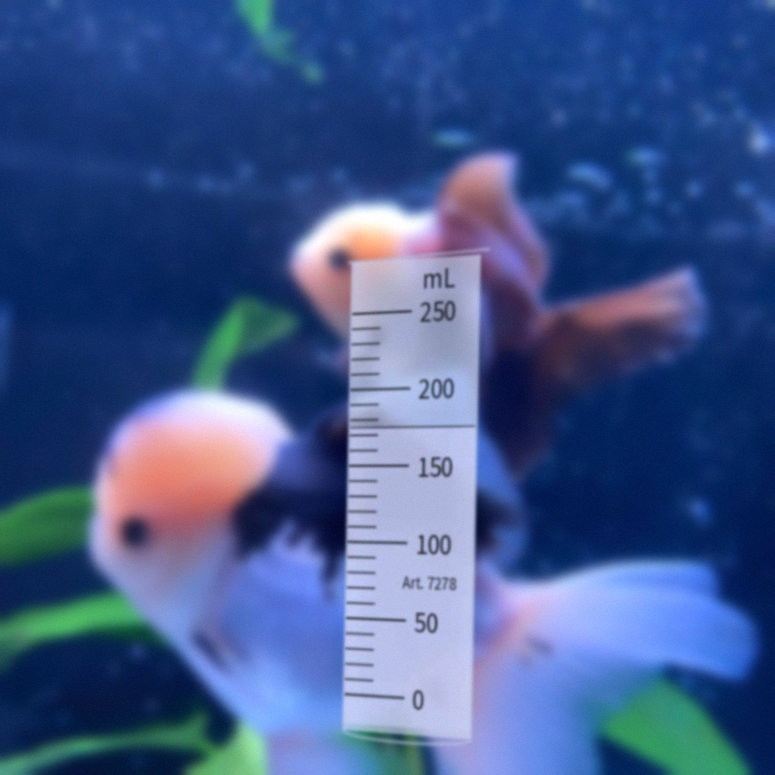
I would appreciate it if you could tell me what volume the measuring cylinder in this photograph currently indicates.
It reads 175 mL
